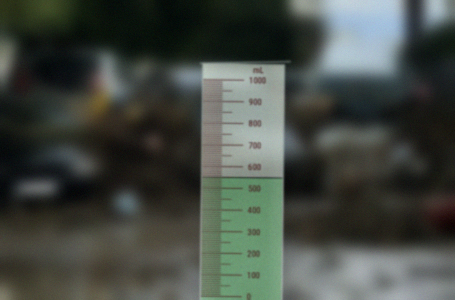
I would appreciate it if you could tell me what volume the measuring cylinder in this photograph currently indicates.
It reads 550 mL
